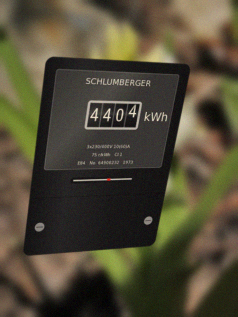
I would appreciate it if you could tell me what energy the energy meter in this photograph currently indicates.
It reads 4404 kWh
